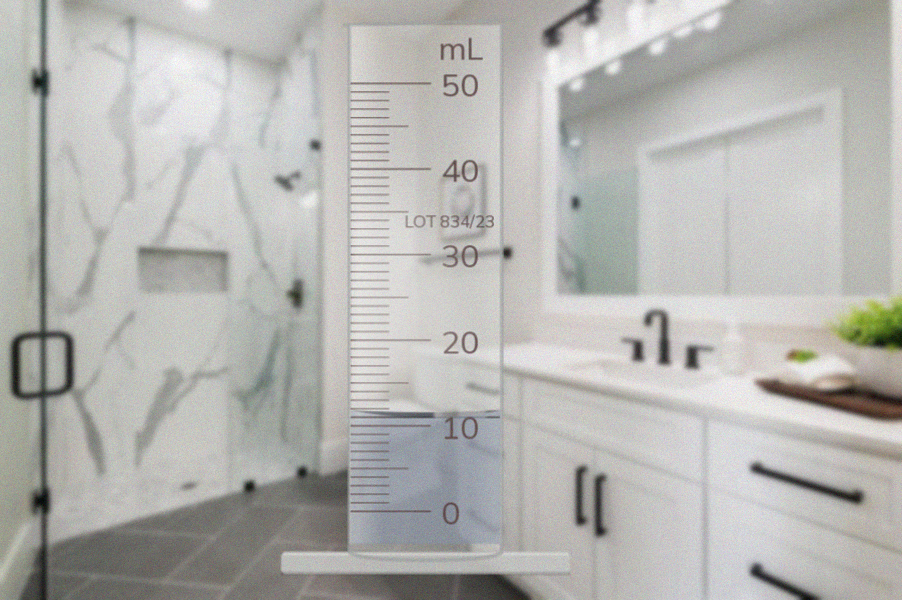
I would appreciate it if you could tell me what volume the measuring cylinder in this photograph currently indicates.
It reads 11 mL
